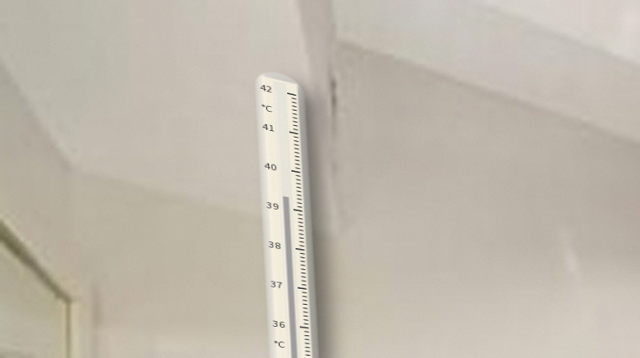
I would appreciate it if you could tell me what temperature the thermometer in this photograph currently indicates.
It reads 39.3 °C
